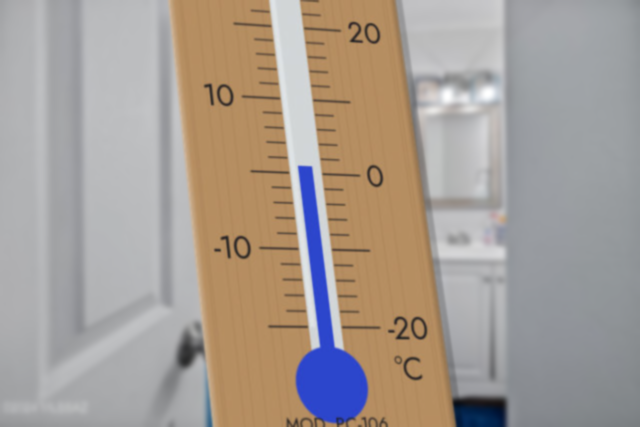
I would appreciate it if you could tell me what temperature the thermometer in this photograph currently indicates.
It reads 1 °C
